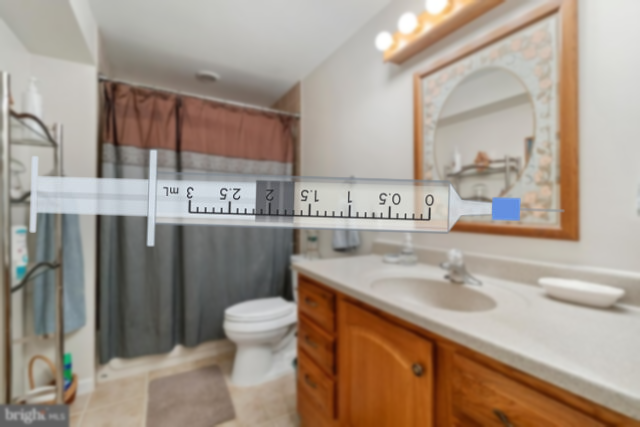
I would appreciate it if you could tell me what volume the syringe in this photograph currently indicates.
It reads 1.7 mL
